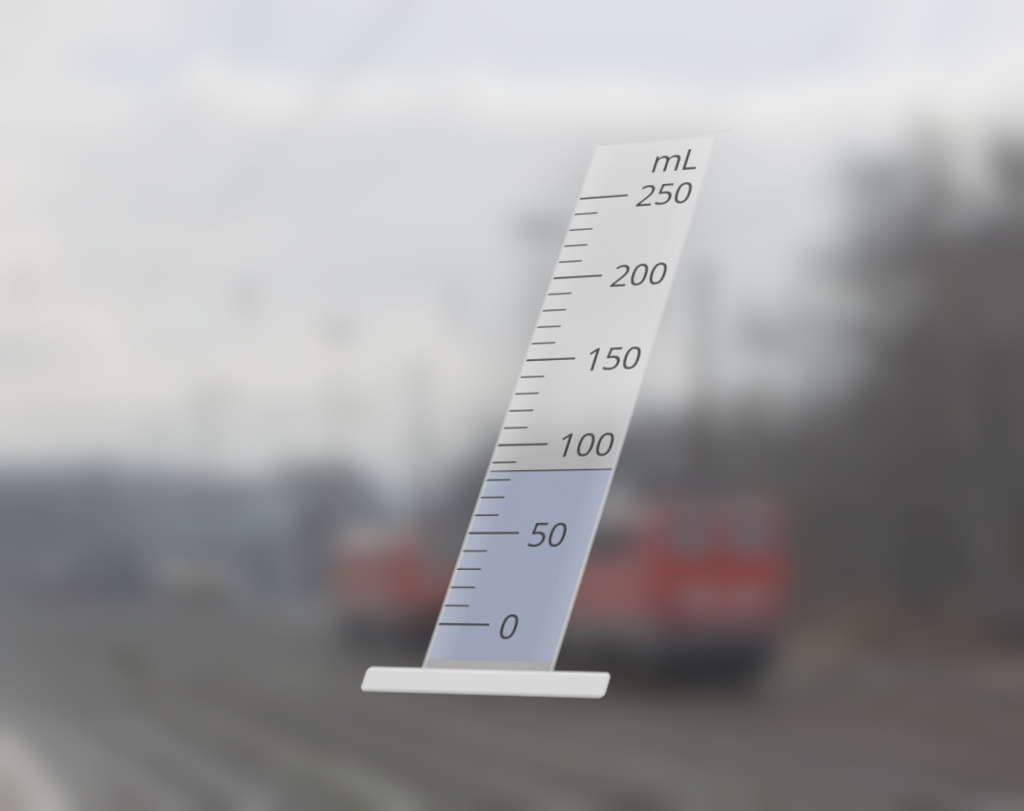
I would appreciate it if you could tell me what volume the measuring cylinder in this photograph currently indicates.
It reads 85 mL
